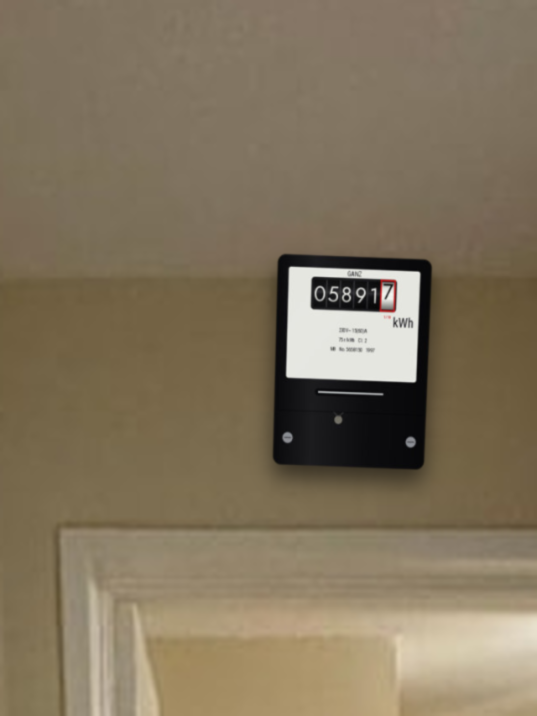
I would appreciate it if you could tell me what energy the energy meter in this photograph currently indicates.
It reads 5891.7 kWh
